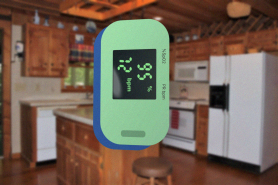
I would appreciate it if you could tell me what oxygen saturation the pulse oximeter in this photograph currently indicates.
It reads 95 %
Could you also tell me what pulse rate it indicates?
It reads 72 bpm
